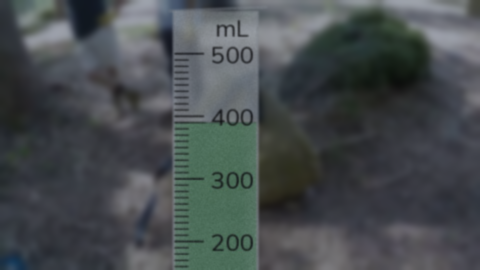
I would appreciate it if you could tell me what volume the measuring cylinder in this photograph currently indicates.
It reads 390 mL
